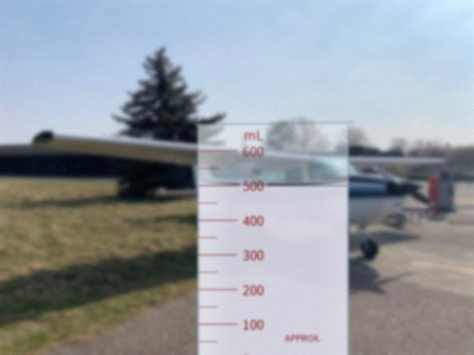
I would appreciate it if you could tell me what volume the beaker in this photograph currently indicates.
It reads 500 mL
